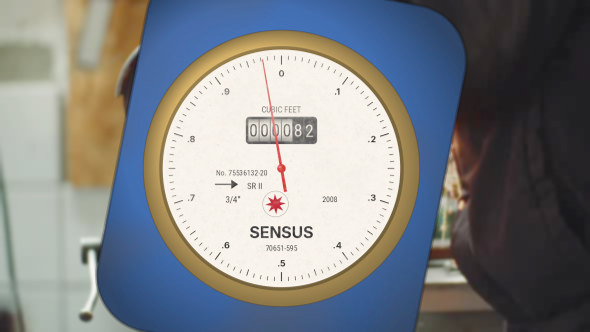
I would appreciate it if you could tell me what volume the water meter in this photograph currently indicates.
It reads 81.97 ft³
